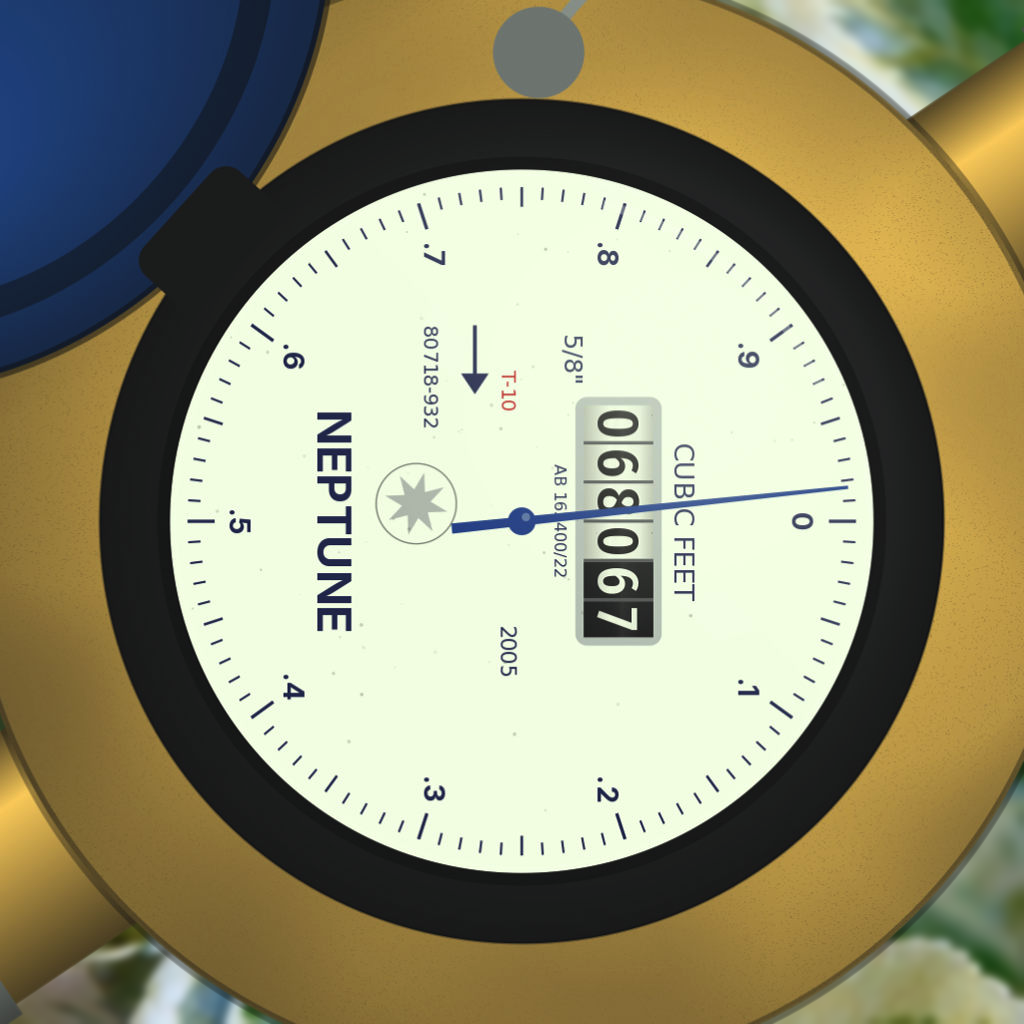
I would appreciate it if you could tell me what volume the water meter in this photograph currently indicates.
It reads 68066.98 ft³
